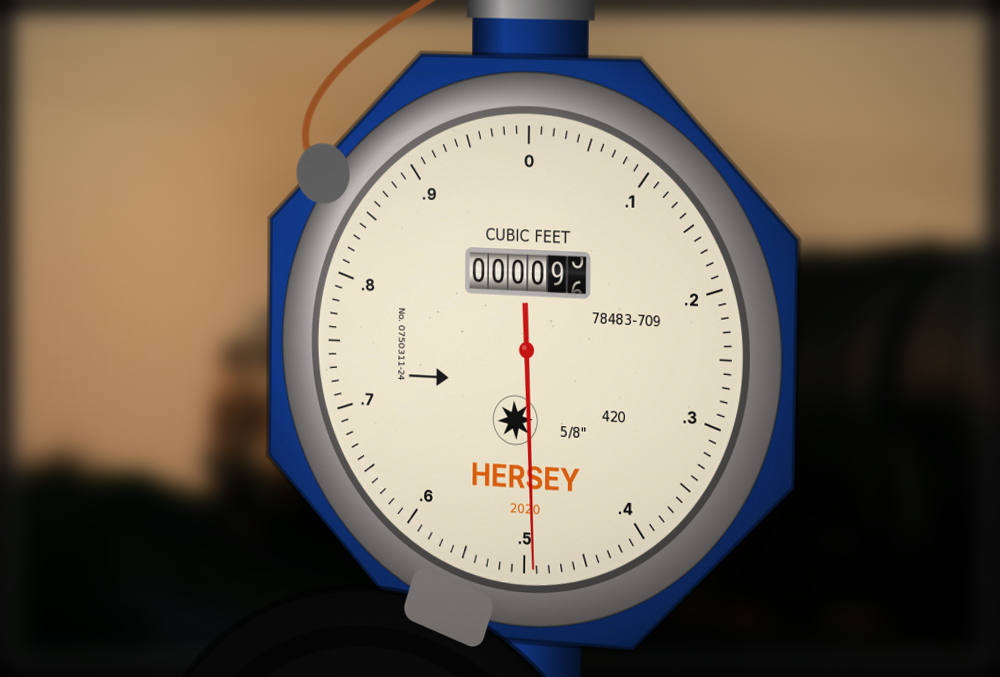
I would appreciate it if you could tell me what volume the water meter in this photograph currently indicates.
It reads 95.49 ft³
